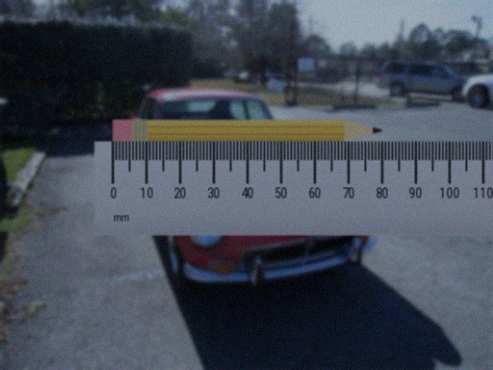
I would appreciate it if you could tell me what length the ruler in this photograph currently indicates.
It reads 80 mm
